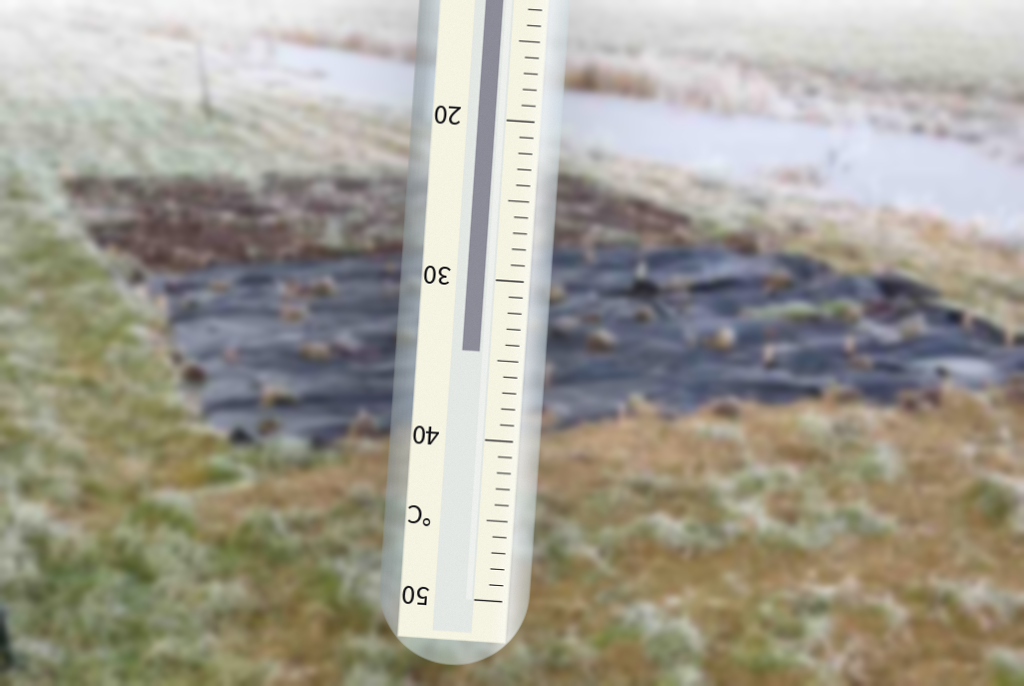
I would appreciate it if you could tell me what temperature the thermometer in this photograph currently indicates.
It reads 34.5 °C
